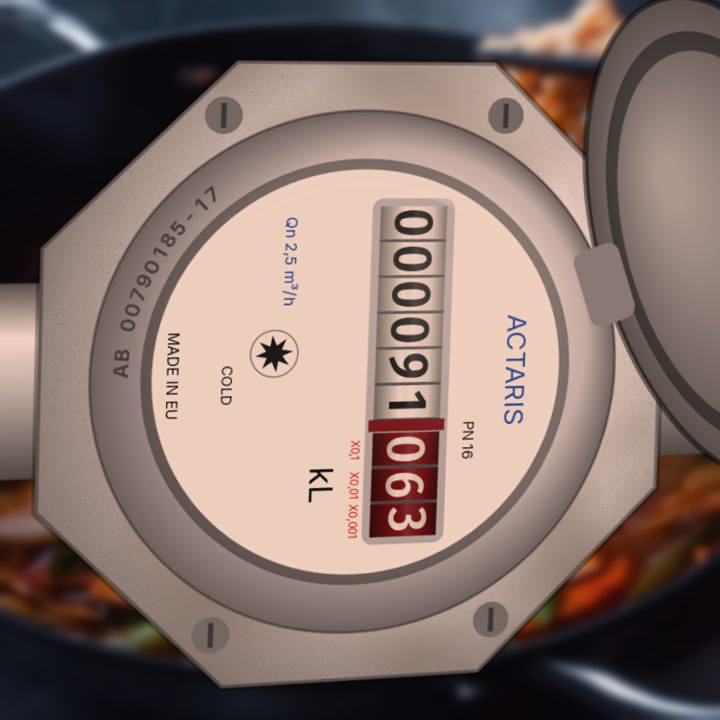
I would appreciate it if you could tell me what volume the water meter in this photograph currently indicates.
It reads 91.063 kL
